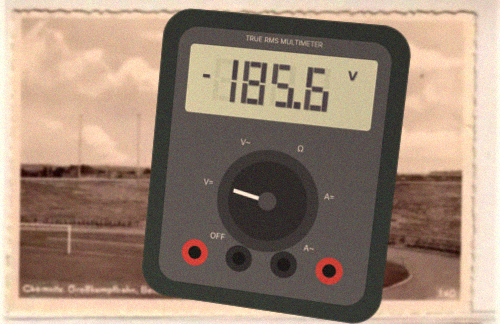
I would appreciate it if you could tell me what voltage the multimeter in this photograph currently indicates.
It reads -185.6 V
